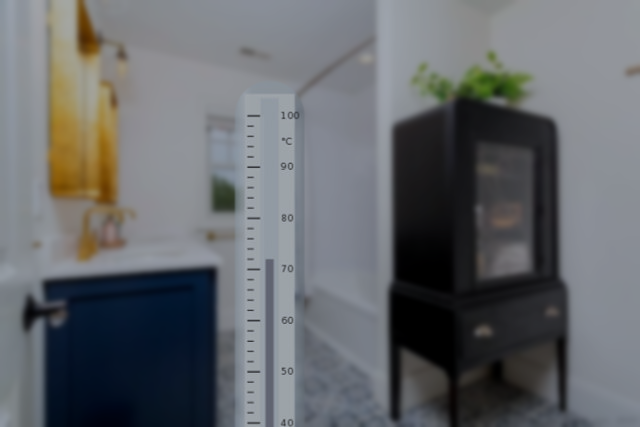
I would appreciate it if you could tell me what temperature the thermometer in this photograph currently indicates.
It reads 72 °C
